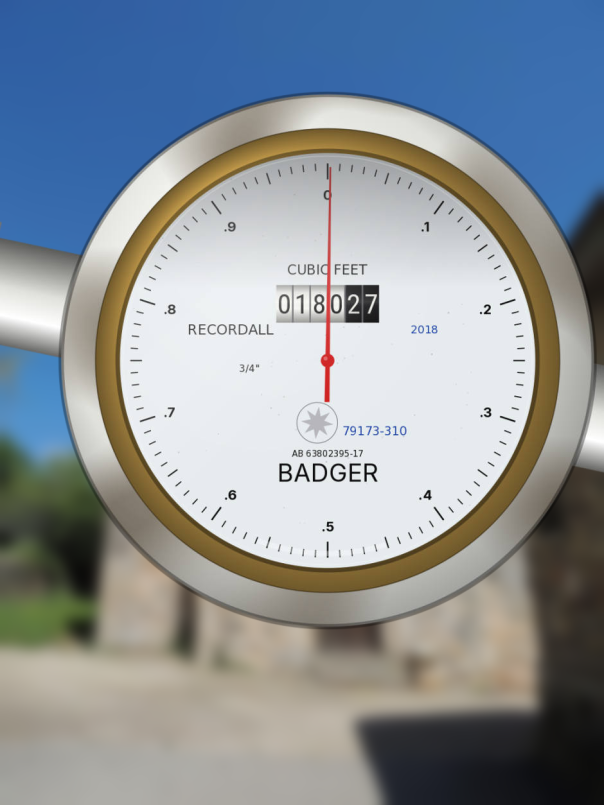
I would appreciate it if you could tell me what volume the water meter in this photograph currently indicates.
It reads 18027.00 ft³
